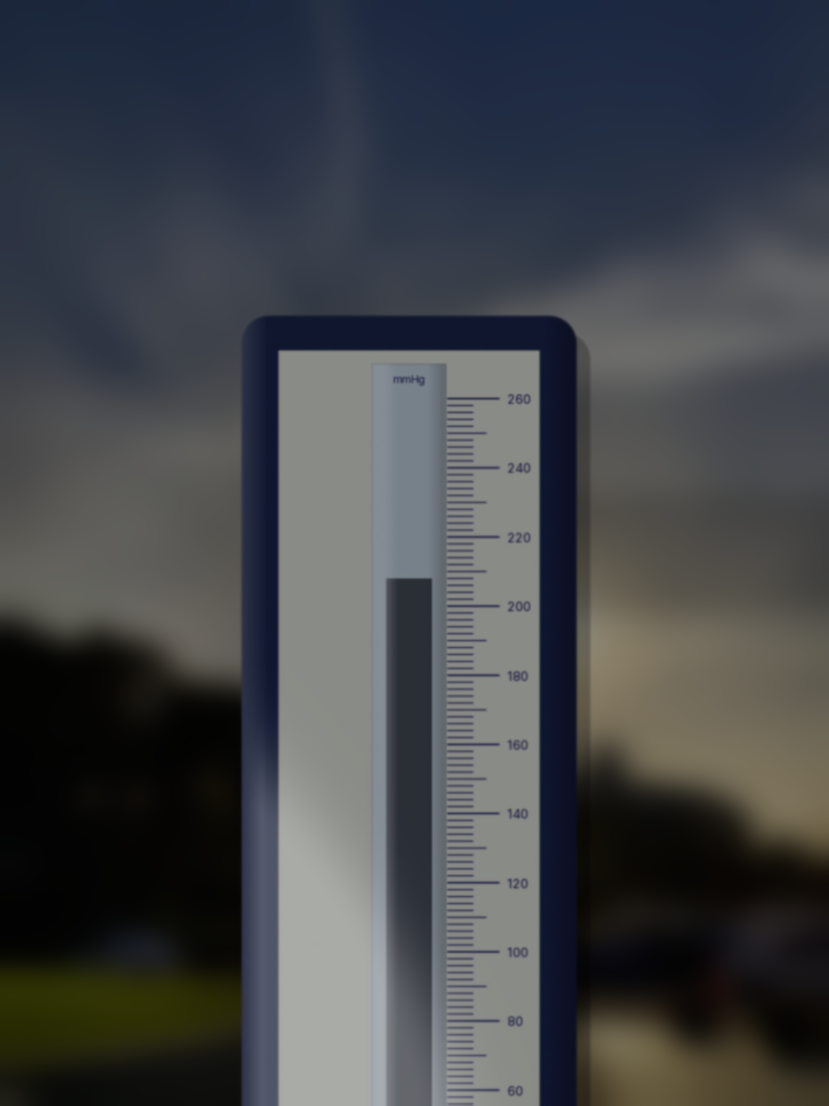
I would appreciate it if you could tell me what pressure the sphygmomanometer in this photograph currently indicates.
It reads 208 mmHg
